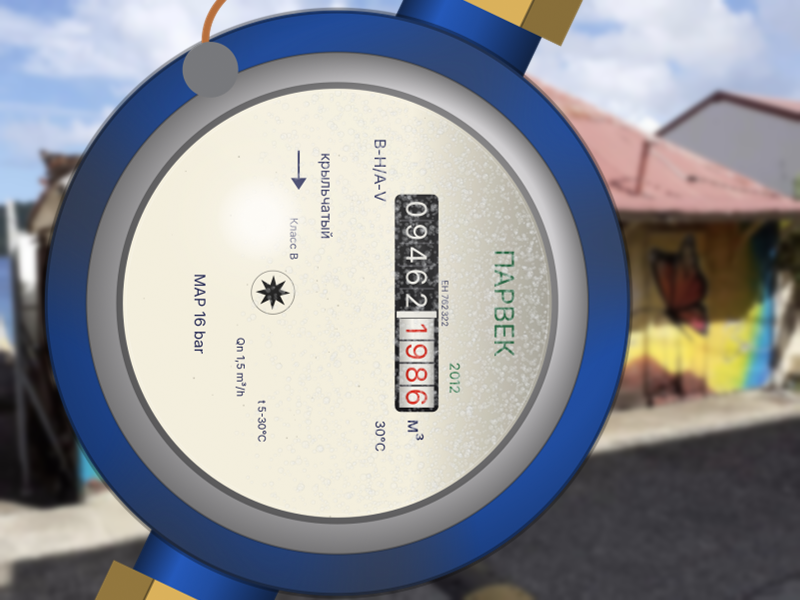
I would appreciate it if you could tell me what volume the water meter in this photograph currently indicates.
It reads 9462.1986 m³
